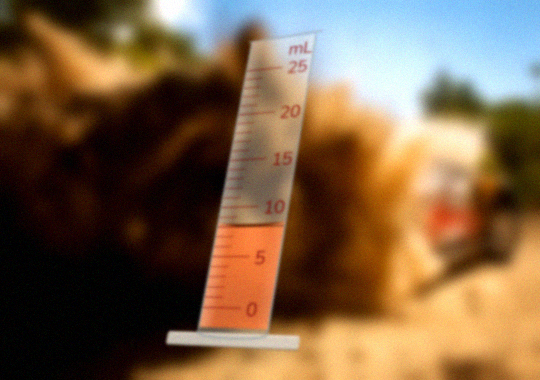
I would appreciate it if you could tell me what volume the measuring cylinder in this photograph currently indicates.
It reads 8 mL
